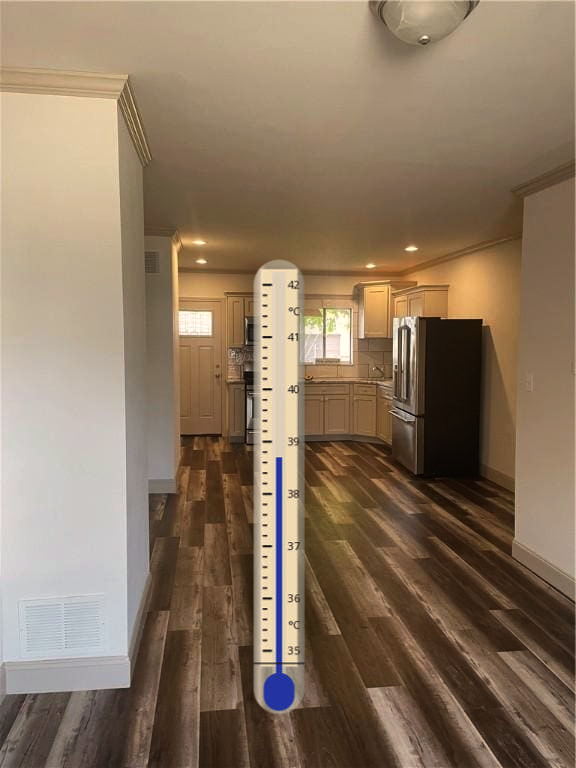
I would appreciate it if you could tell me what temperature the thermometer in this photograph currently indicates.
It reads 38.7 °C
